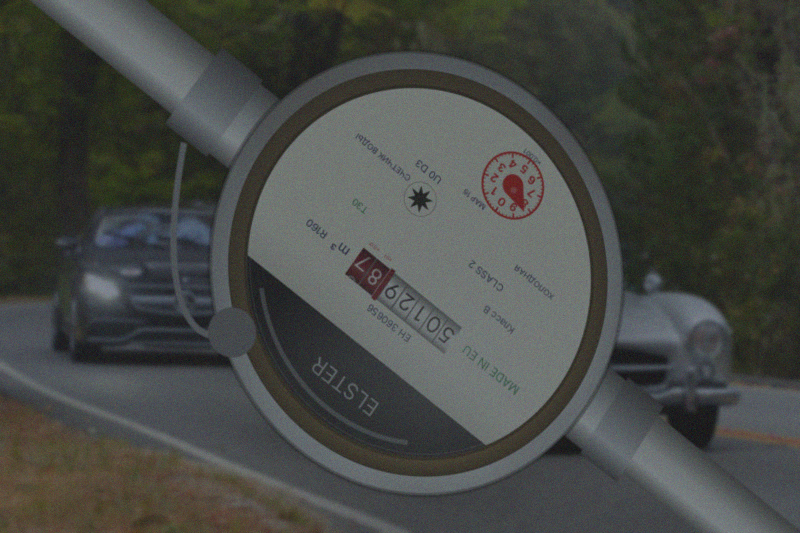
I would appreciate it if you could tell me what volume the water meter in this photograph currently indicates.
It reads 50129.868 m³
